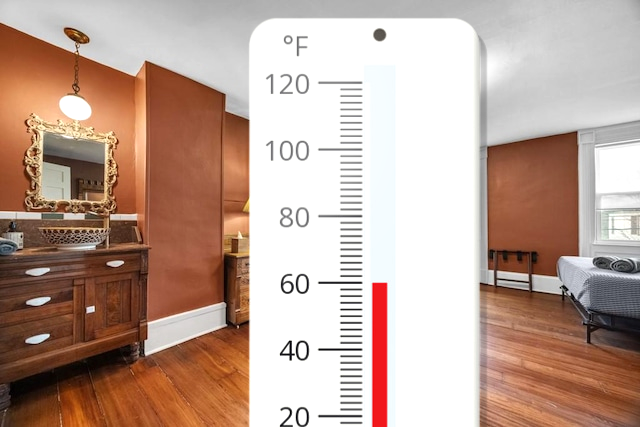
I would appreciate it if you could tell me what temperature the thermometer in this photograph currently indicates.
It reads 60 °F
